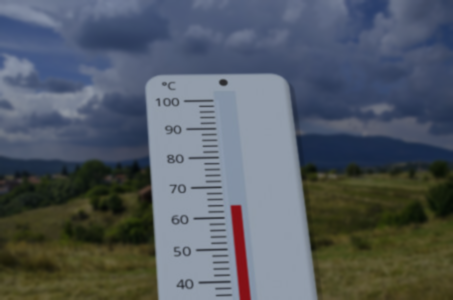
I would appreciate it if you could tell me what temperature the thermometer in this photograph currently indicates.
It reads 64 °C
